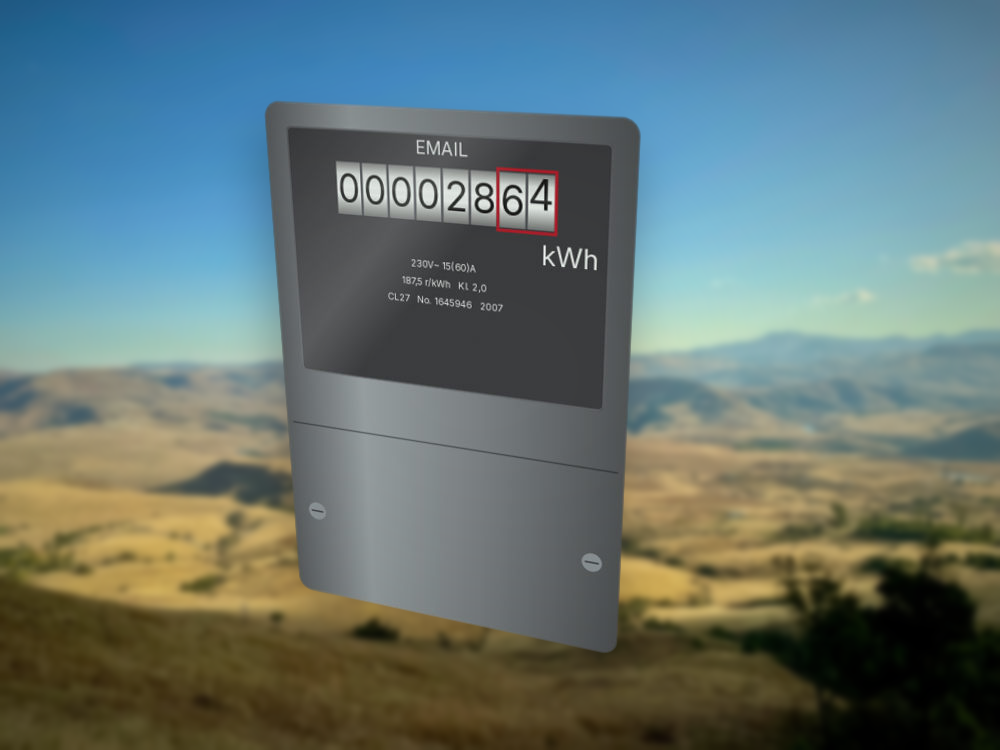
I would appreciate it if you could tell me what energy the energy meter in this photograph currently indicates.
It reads 28.64 kWh
